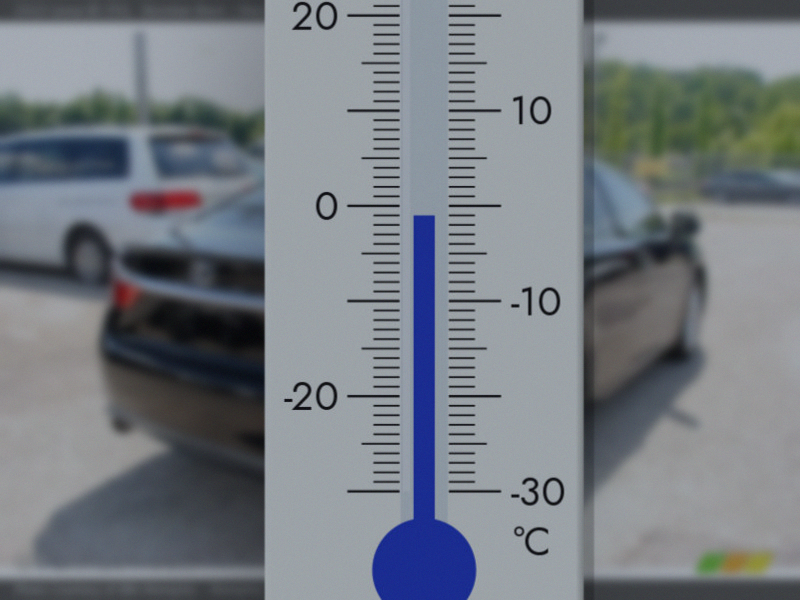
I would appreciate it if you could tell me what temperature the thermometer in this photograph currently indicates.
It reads -1 °C
